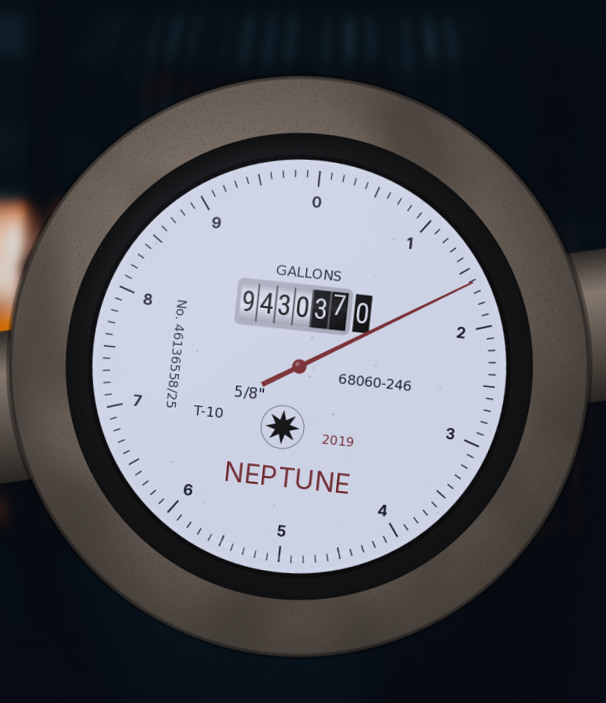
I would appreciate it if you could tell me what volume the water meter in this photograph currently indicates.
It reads 9430371.6 gal
